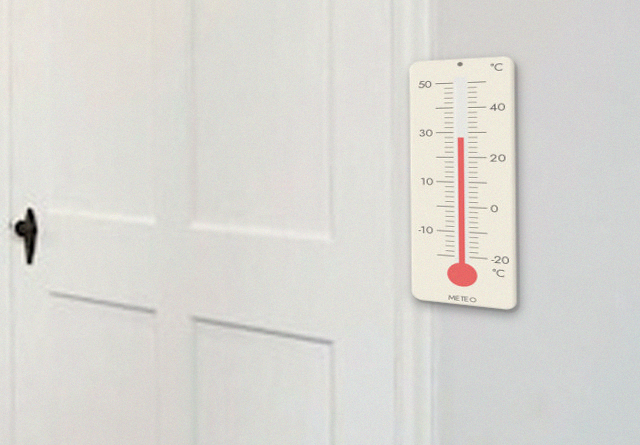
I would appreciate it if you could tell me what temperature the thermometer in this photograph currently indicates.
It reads 28 °C
